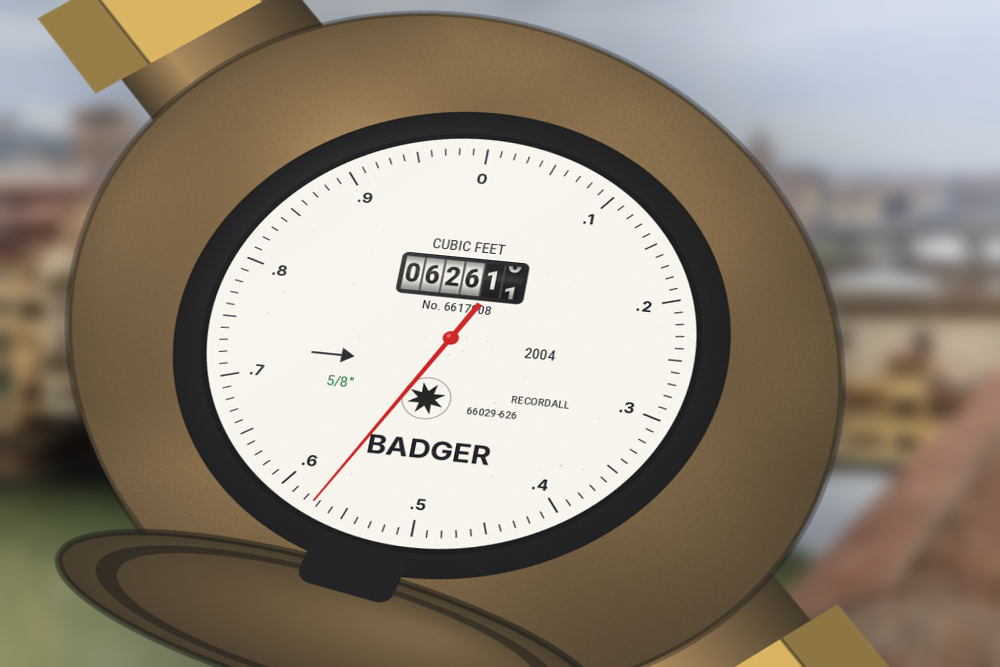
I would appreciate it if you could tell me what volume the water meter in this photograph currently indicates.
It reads 62610.57 ft³
